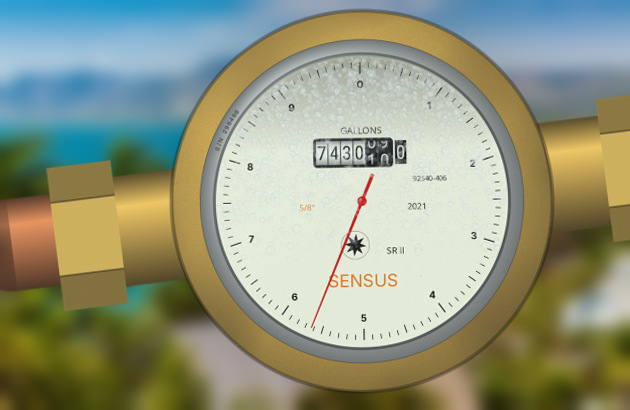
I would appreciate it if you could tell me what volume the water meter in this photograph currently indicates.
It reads 7430095.6 gal
